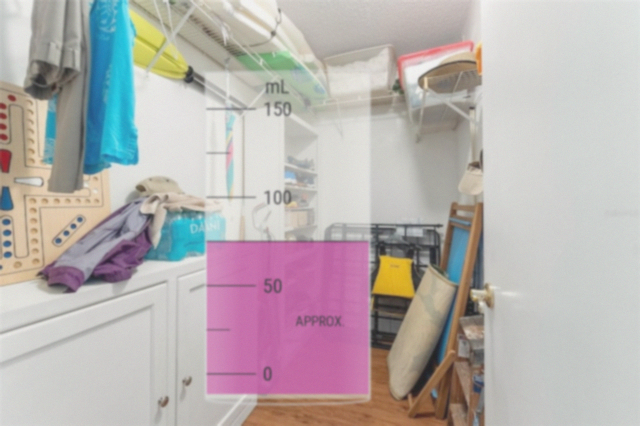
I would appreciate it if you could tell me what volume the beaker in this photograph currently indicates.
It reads 75 mL
